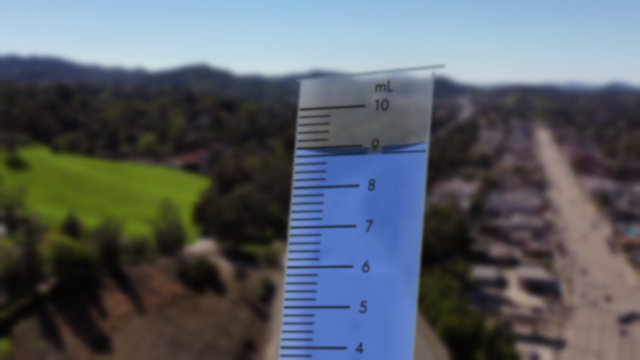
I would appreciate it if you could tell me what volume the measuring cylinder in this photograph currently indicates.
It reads 8.8 mL
